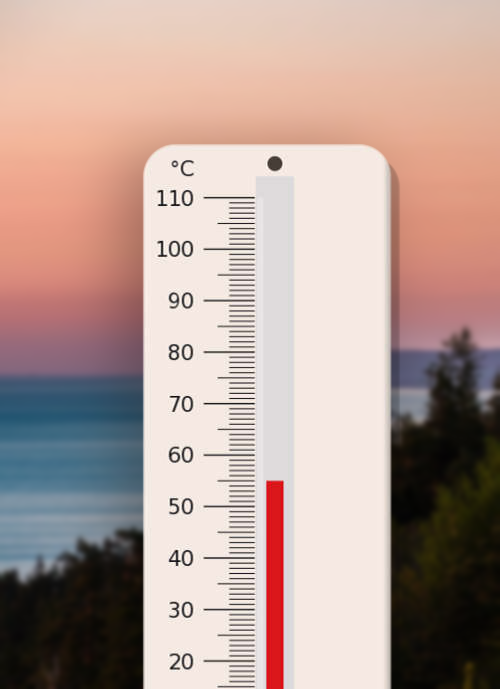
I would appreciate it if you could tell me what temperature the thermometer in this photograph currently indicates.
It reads 55 °C
